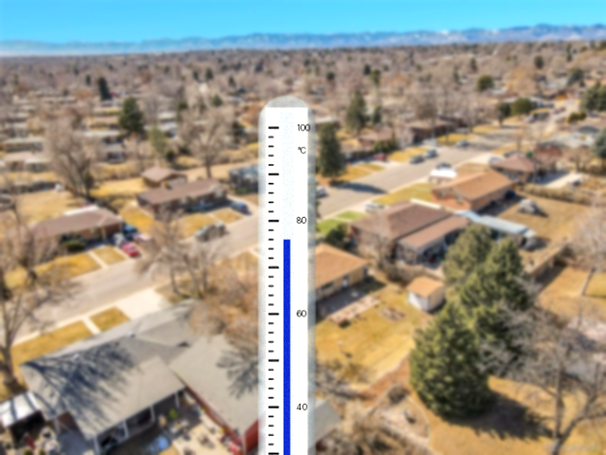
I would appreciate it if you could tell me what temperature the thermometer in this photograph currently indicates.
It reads 76 °C
